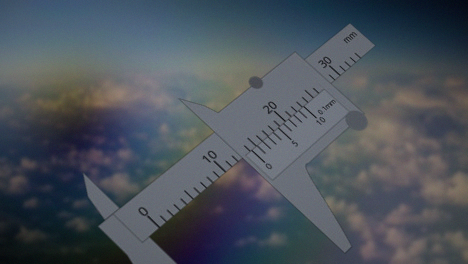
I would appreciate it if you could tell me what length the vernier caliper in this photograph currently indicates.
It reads 14.2 mm
